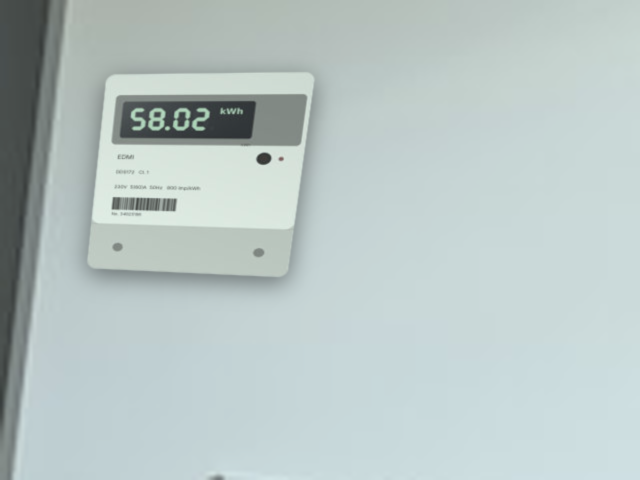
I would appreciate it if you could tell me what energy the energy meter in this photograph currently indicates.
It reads 58.02 kWh
